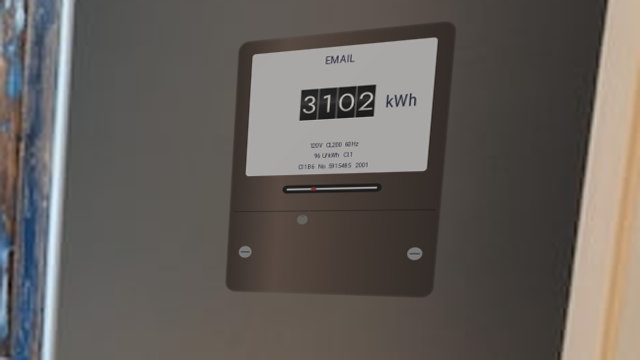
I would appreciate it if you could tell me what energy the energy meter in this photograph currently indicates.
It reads 3102 kWh
